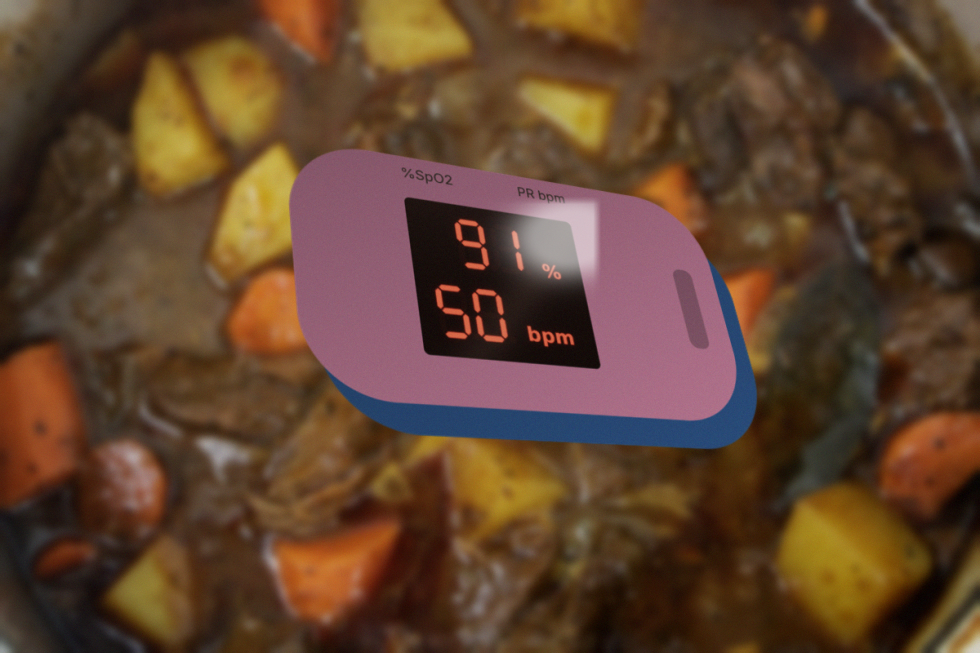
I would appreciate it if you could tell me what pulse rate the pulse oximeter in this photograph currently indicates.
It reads 50 bpm
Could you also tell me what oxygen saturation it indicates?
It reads 91 %
